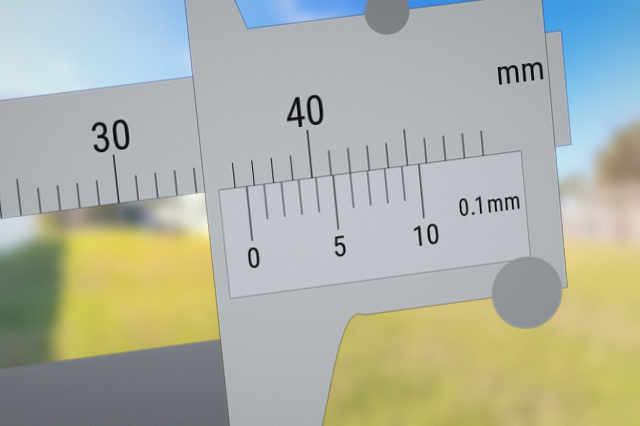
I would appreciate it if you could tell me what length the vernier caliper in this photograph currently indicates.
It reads 36.6 mm
